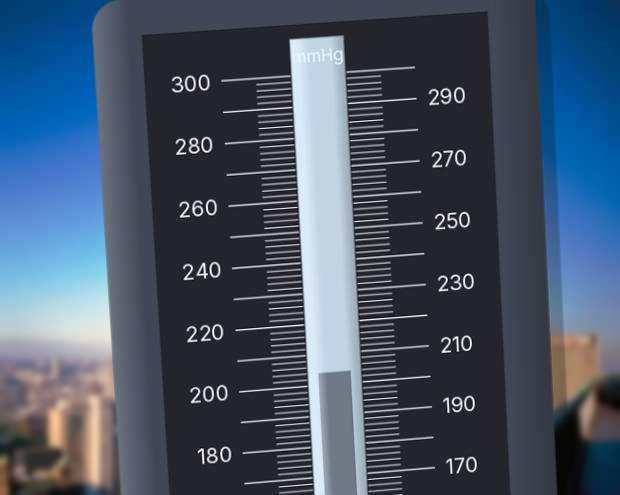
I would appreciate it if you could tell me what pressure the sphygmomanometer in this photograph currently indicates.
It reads 204 mmHg
